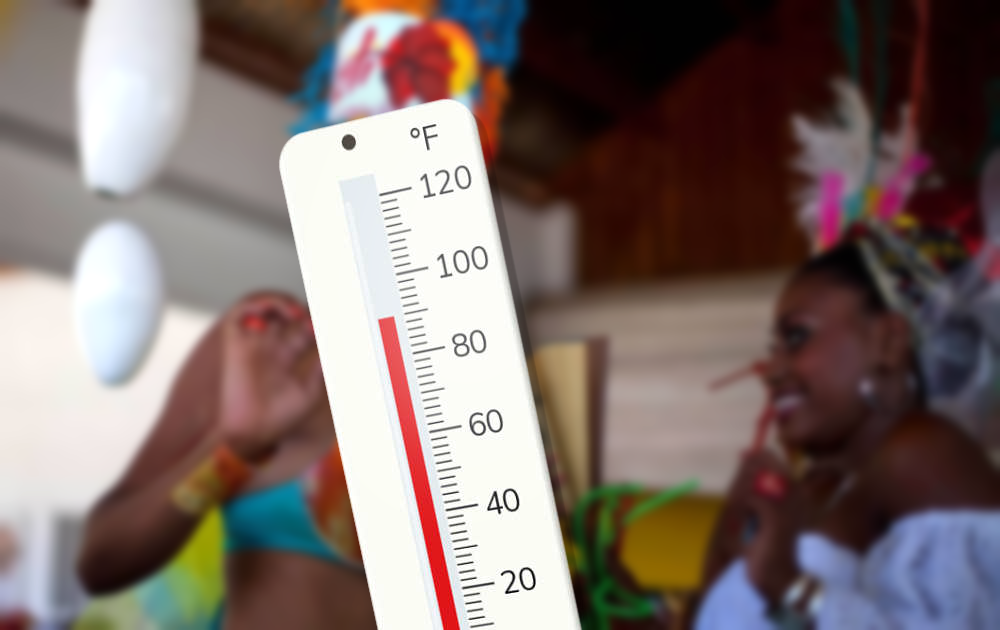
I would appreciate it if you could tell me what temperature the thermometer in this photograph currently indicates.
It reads 90 °F
